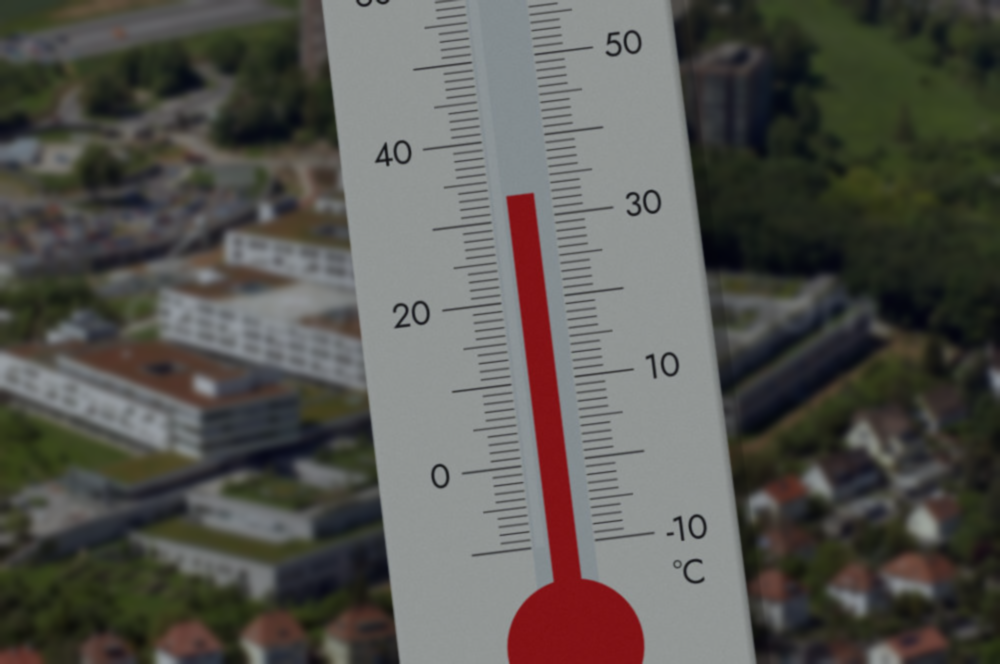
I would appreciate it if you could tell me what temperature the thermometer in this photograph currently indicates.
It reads 33 °C
